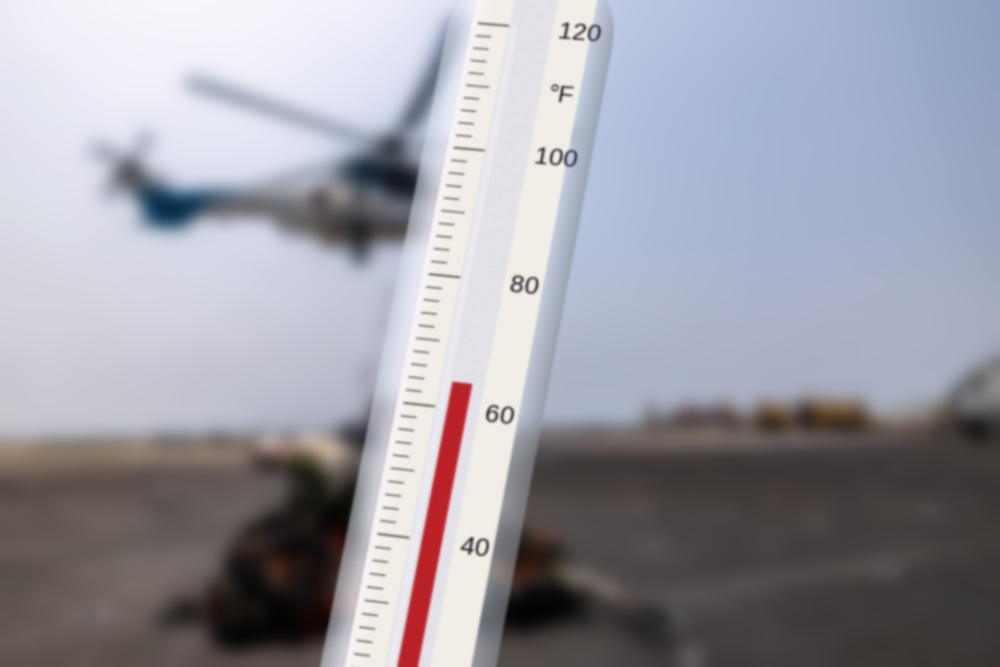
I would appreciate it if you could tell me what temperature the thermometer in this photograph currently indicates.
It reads 64 °F
